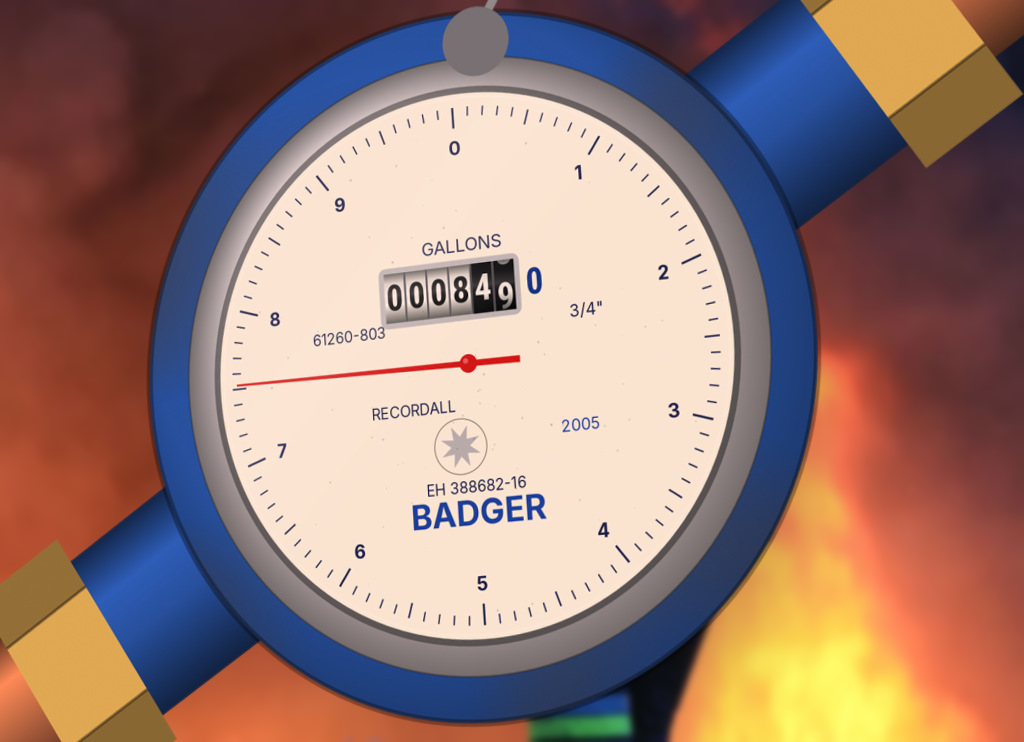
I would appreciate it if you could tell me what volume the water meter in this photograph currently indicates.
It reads 8487.5 gal
